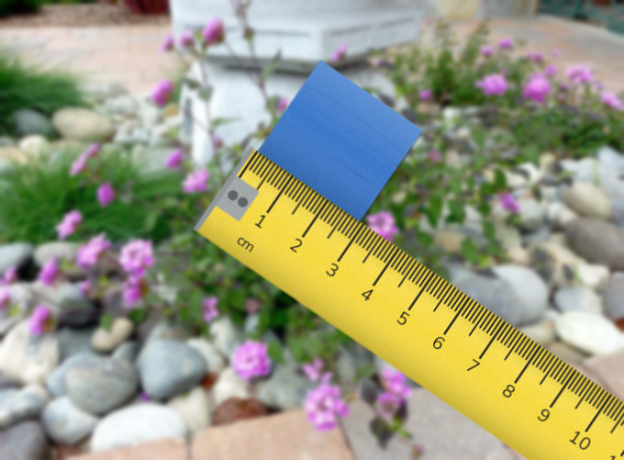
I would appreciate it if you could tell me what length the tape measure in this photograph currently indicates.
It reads 2.9 cm
